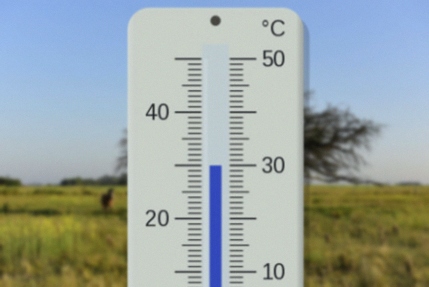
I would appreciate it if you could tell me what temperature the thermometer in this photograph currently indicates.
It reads 30 °C
